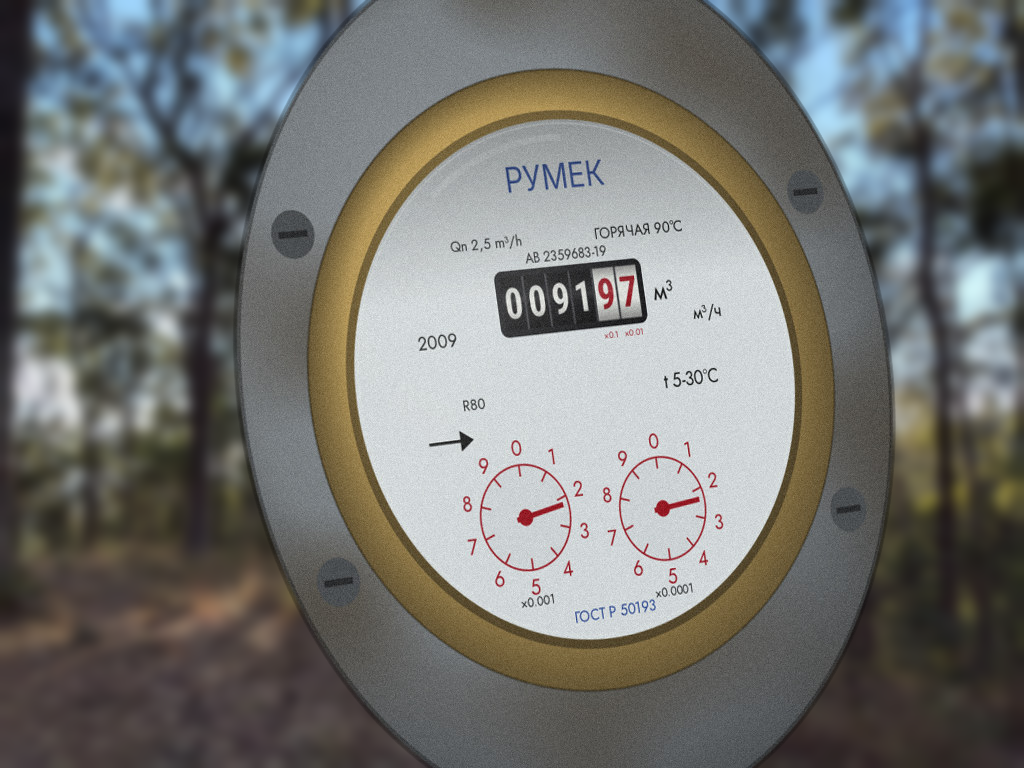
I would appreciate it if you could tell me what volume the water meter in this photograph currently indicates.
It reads 91.9722 m³
